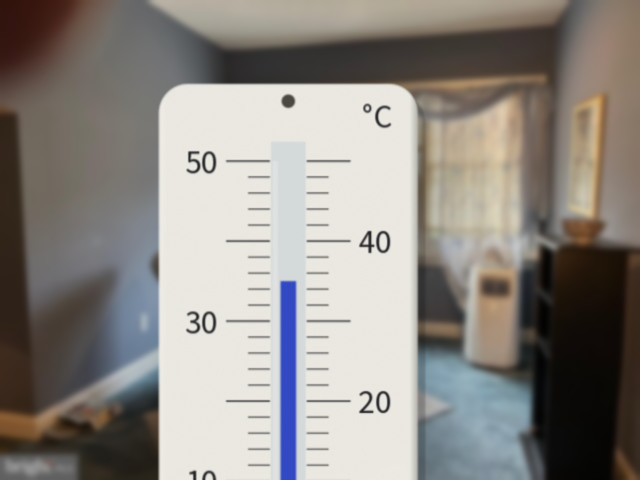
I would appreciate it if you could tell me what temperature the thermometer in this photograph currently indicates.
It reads 35 °C
